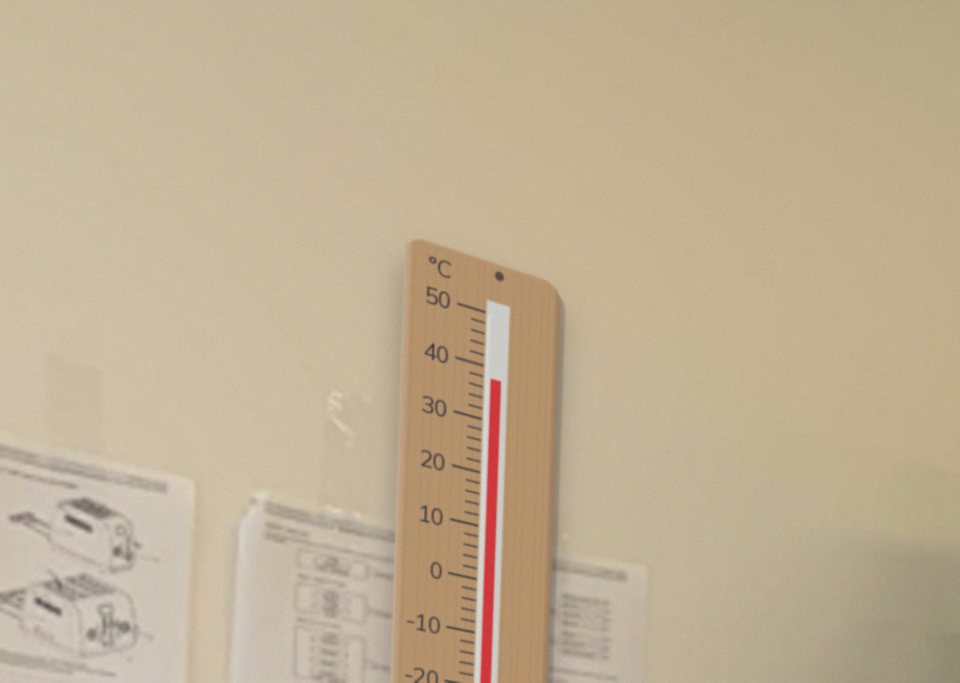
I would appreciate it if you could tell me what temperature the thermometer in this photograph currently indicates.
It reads 38 °C
